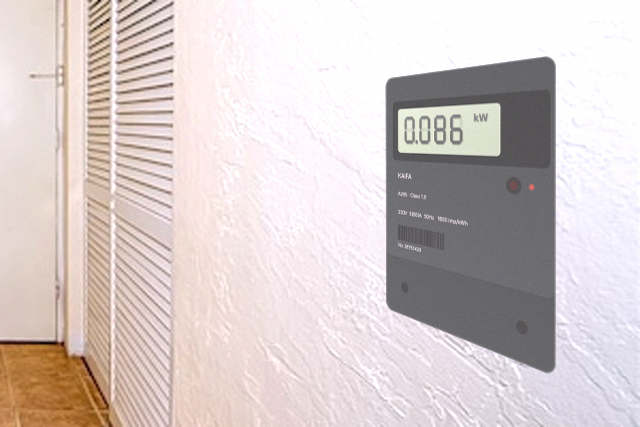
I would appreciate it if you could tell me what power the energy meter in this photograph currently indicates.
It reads 0.086 kW
